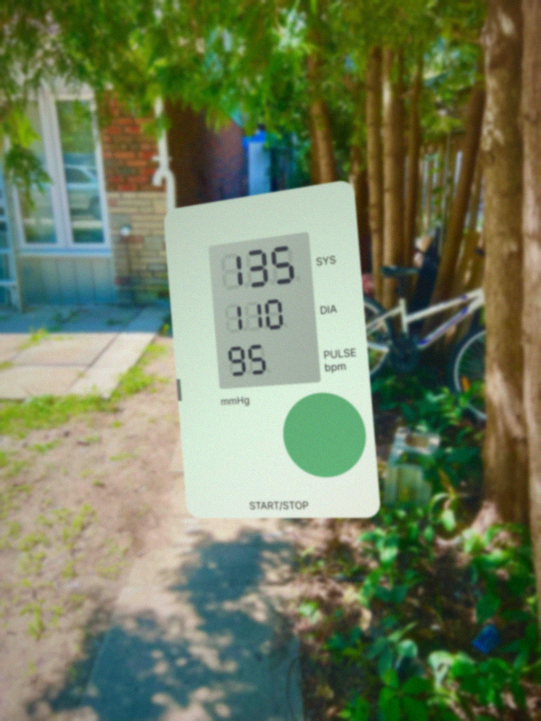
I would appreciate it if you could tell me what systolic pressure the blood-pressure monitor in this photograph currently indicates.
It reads 135 mmHg
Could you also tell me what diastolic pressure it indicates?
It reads 110 mmHg
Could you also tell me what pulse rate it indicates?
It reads 95 bpm
